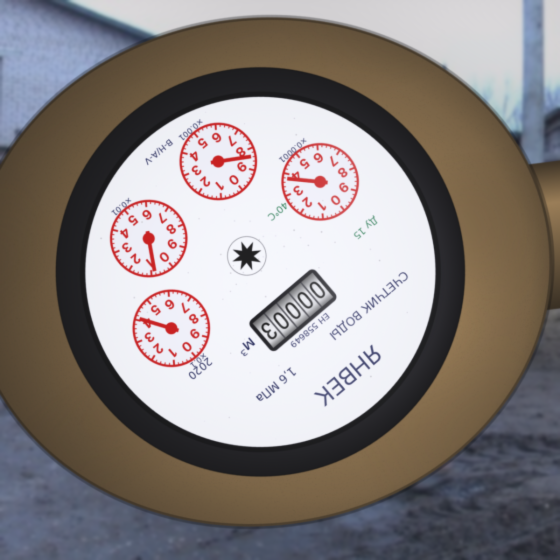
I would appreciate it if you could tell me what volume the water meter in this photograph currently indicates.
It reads 3.4083 m³
